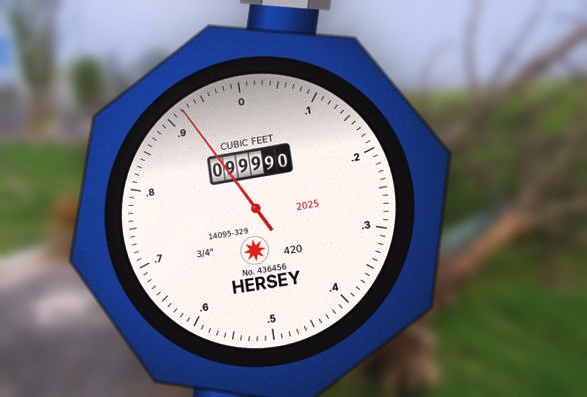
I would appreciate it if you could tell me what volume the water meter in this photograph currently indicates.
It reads 99989.92 ft³
